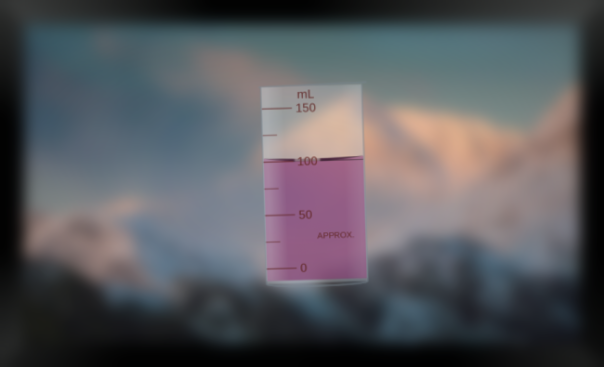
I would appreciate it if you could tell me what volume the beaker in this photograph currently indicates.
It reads 100 mL
